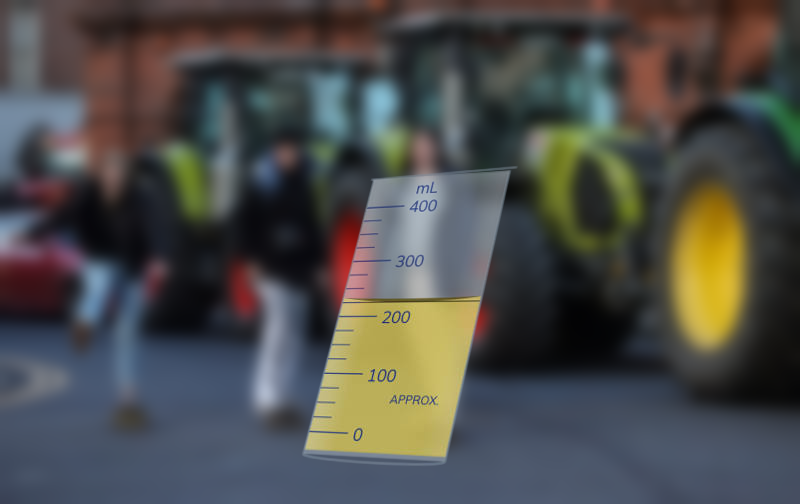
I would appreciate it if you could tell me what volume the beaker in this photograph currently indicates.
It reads 225 mL
